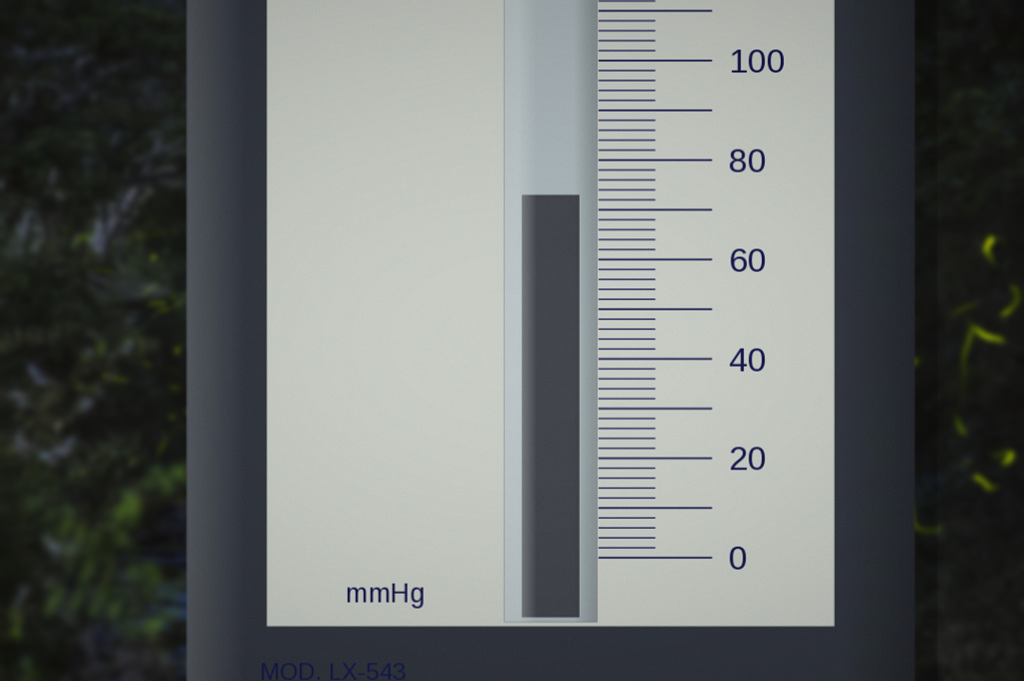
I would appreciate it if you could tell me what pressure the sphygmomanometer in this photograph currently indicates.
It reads 73 mmHg
